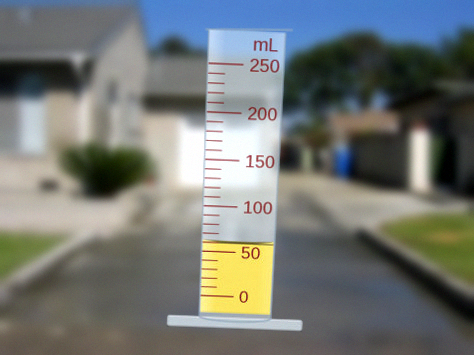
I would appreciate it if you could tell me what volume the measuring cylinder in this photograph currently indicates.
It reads 60 mL
